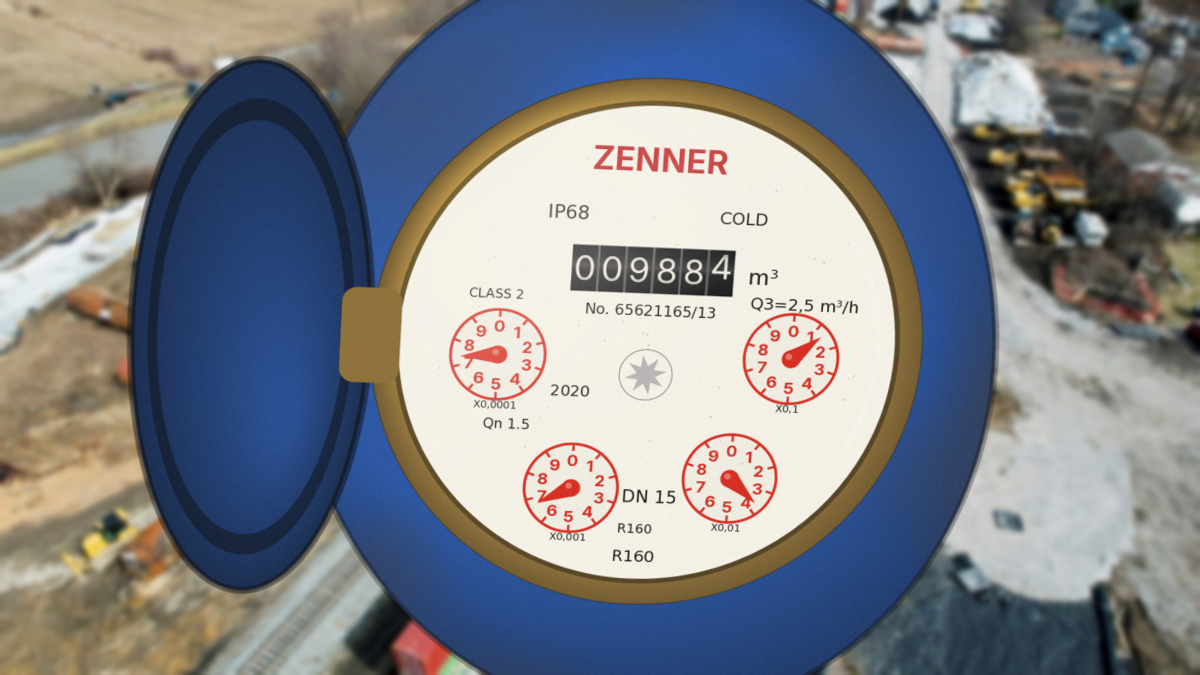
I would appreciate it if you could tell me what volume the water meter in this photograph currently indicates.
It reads 9884.1367 m³
